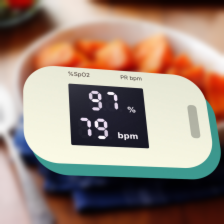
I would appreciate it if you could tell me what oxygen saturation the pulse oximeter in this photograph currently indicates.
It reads 97 %
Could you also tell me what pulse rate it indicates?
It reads 79 bpm
